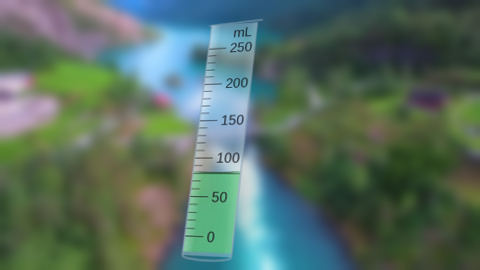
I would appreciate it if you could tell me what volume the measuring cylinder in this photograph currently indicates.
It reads 80 mL
